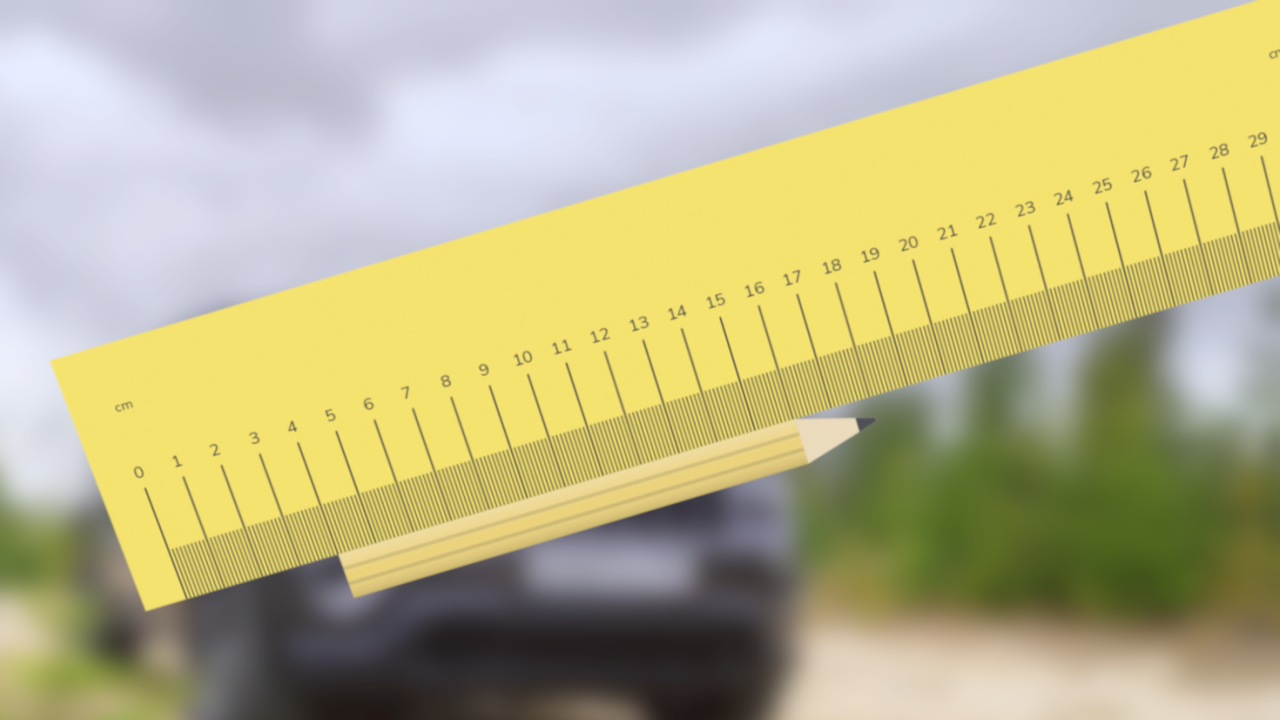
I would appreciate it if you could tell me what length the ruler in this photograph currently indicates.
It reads 14 cm
